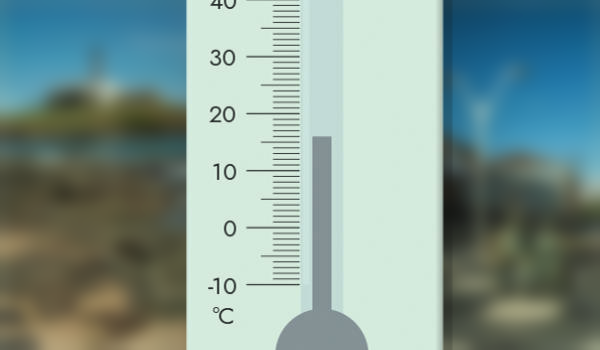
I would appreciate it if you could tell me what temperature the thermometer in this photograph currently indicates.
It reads 16 °C
